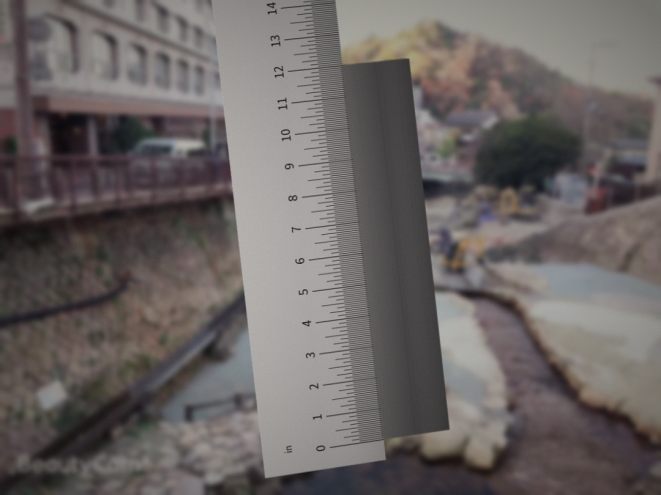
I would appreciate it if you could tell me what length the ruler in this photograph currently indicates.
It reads 12 in
